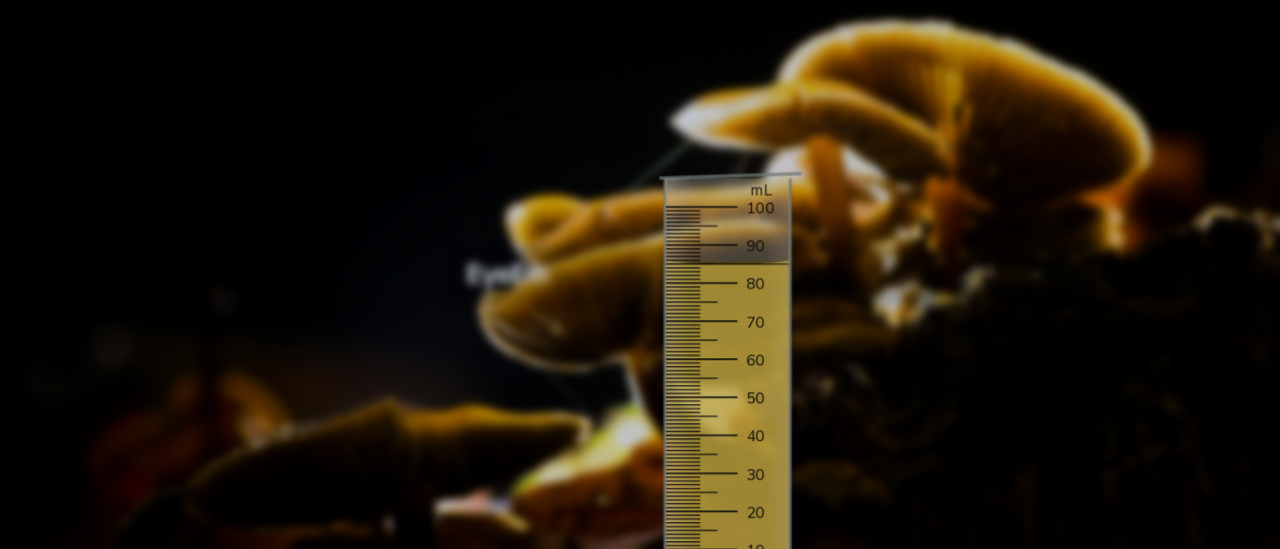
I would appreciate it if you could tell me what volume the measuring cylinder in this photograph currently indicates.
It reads 85 mL
